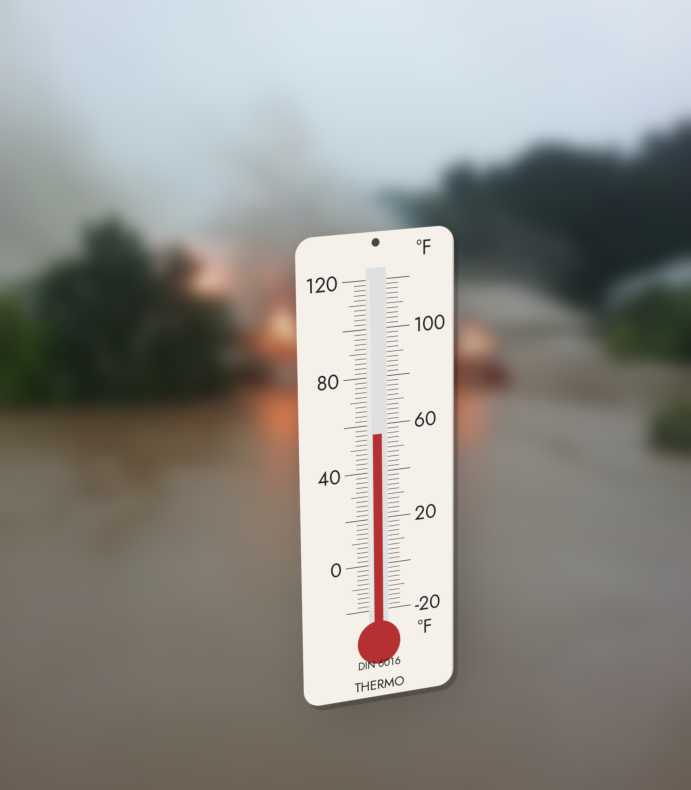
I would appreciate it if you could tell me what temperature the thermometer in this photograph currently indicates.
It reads 56 °F
